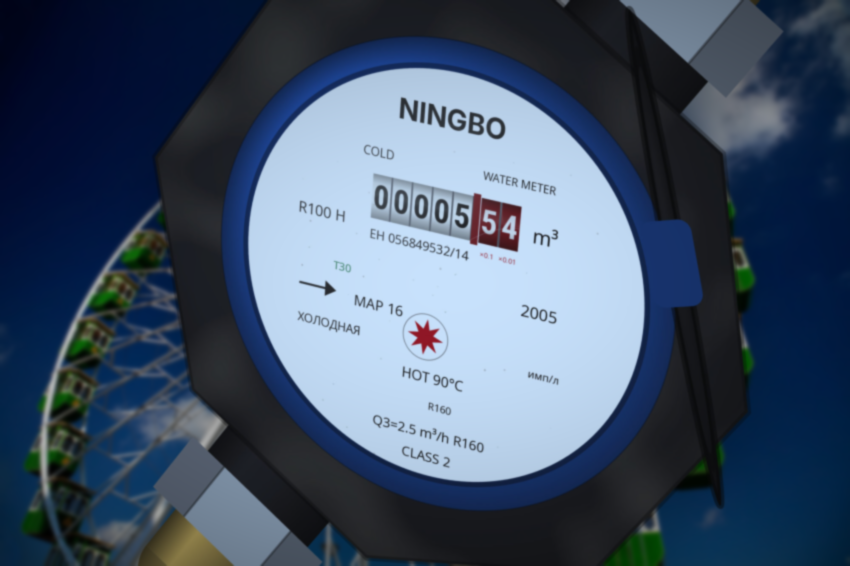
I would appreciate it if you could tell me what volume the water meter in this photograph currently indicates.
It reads 5.54 m³
